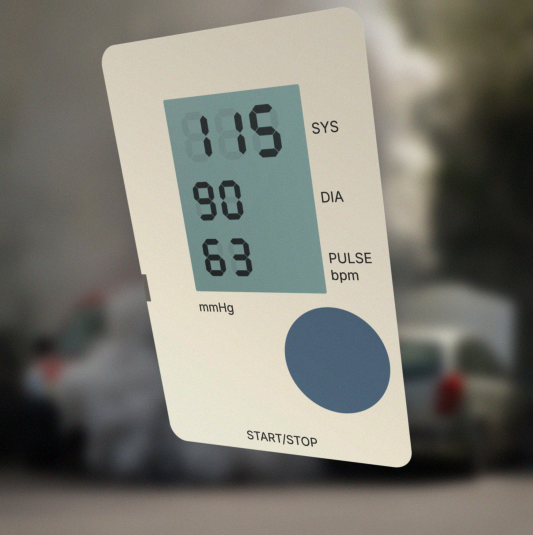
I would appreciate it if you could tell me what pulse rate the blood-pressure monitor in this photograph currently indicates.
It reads 63 bpm
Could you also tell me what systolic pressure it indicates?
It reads 115 mmHg
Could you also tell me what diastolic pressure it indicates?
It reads 90 mmHg
